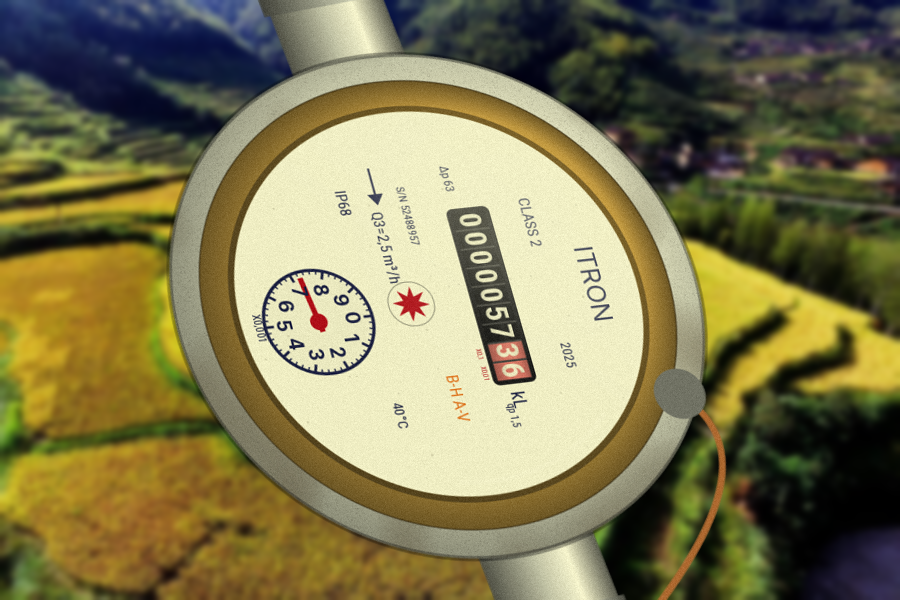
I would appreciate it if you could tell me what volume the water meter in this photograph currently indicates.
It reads 57.367 kL
